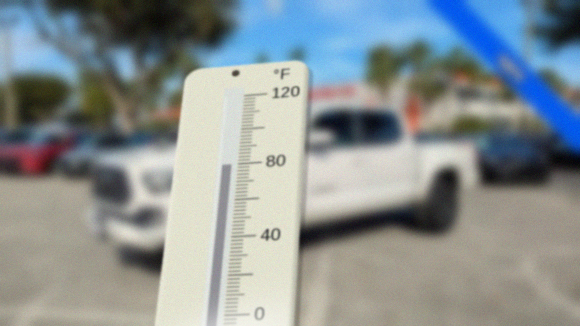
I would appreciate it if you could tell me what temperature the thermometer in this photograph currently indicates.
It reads 80 °F
